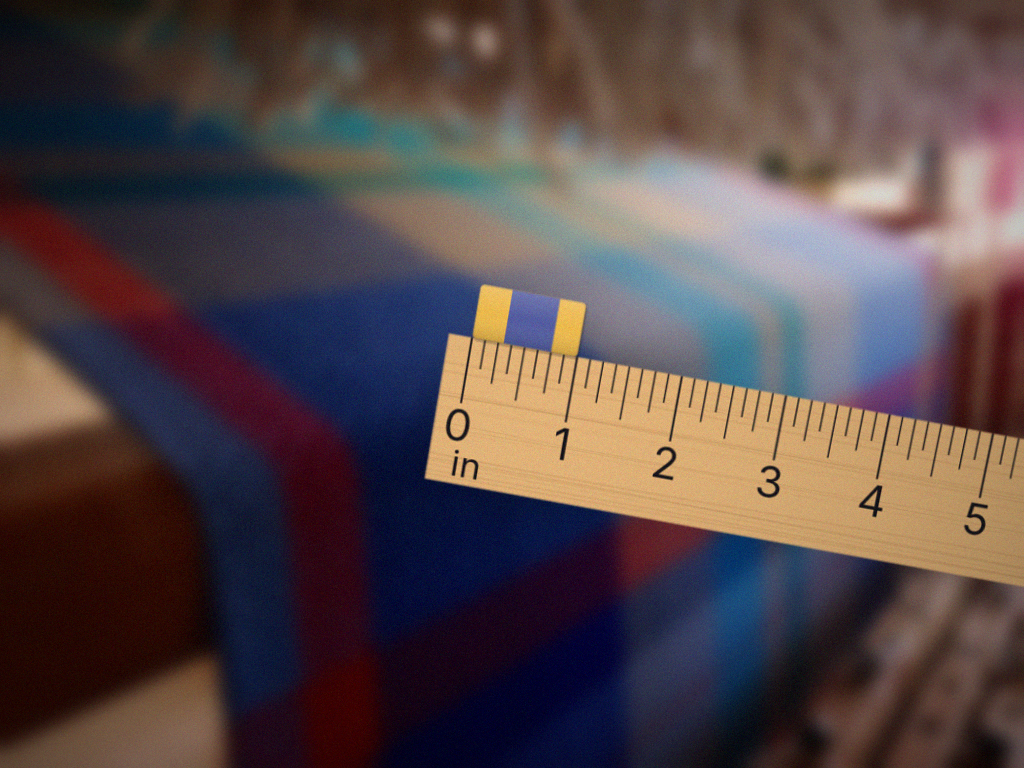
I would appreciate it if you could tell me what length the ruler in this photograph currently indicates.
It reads 1 in
